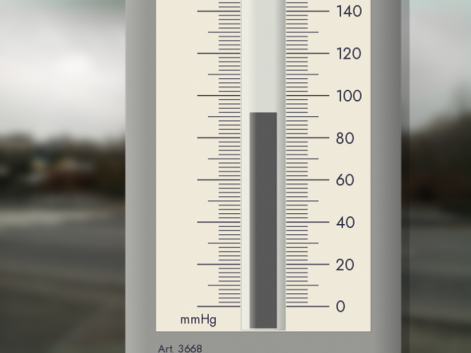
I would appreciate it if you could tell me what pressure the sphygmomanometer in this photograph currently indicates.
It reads 92 mmHg
